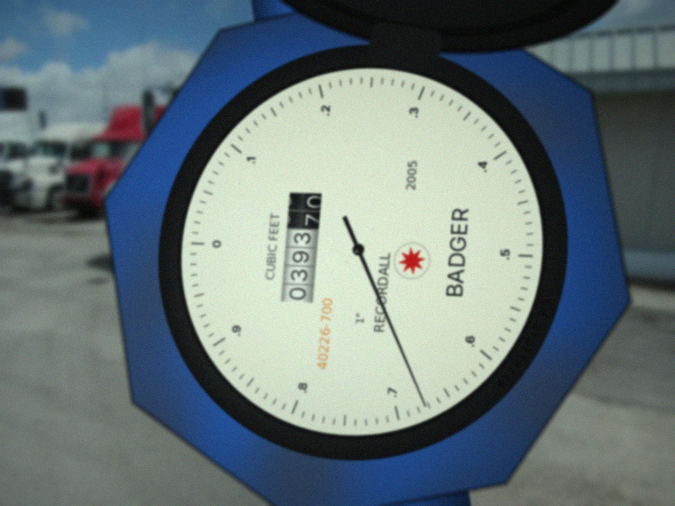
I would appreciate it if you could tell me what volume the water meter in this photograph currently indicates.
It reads 39369.67 ft³
